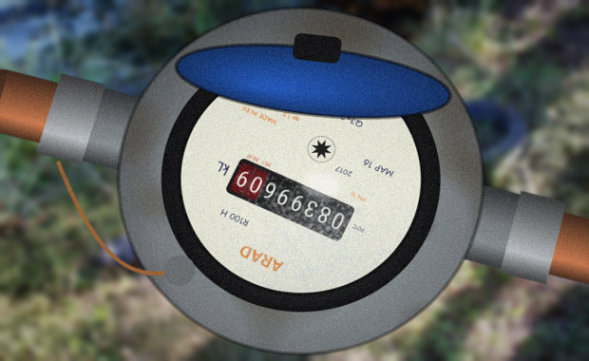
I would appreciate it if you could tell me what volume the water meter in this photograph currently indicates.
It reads 83996.09 kL
